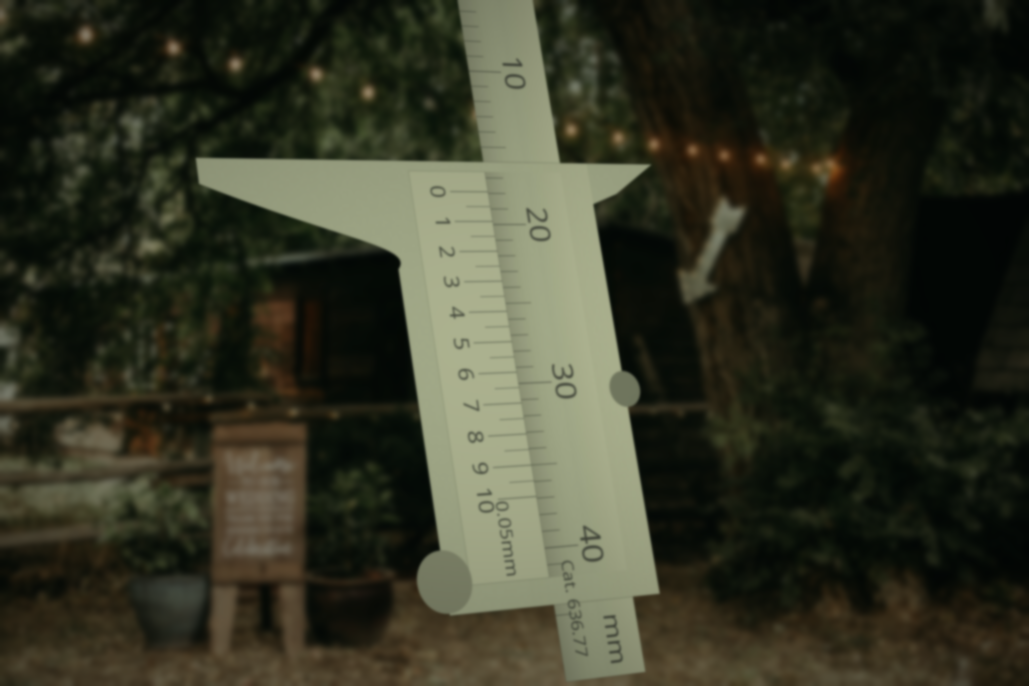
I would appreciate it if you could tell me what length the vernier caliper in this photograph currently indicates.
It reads 17.9 mm
